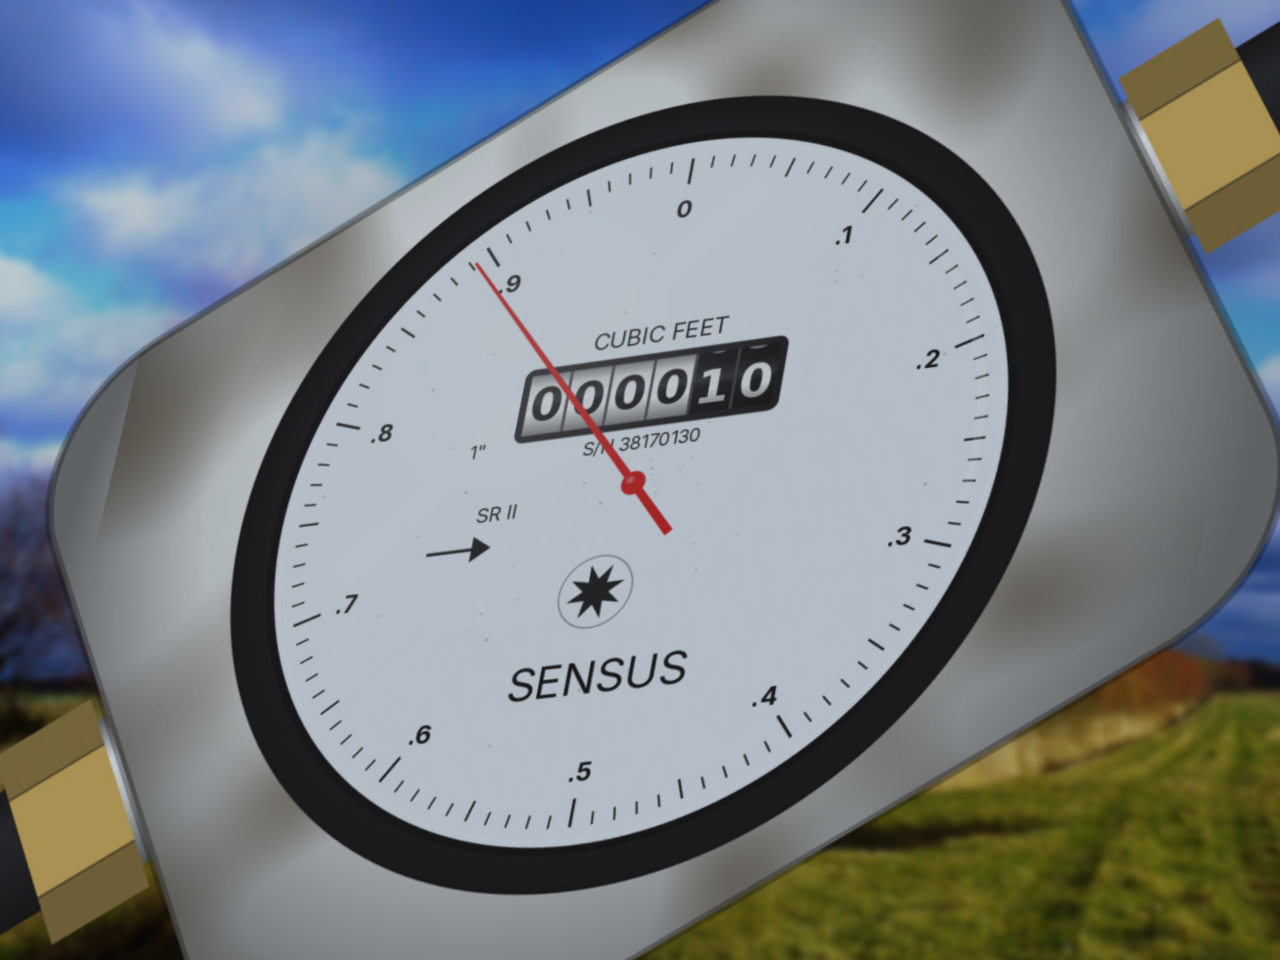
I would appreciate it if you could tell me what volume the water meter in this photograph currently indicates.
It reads 9.89 ft³
